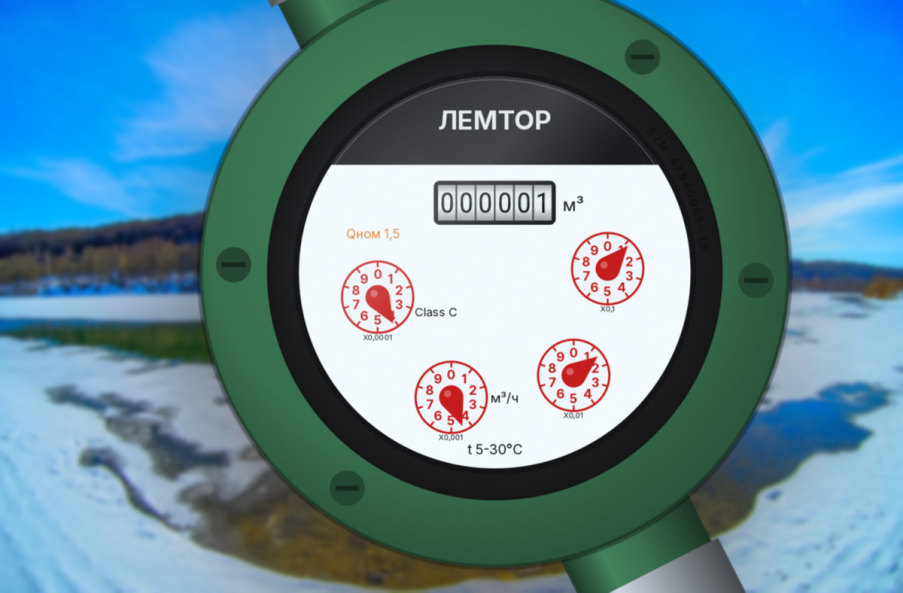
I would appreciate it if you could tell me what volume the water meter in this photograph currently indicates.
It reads 1.1144 m³
